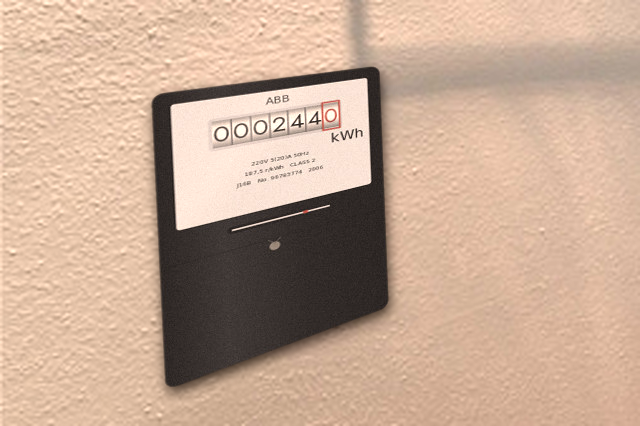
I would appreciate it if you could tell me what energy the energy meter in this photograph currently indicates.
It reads 244.0 kWh
